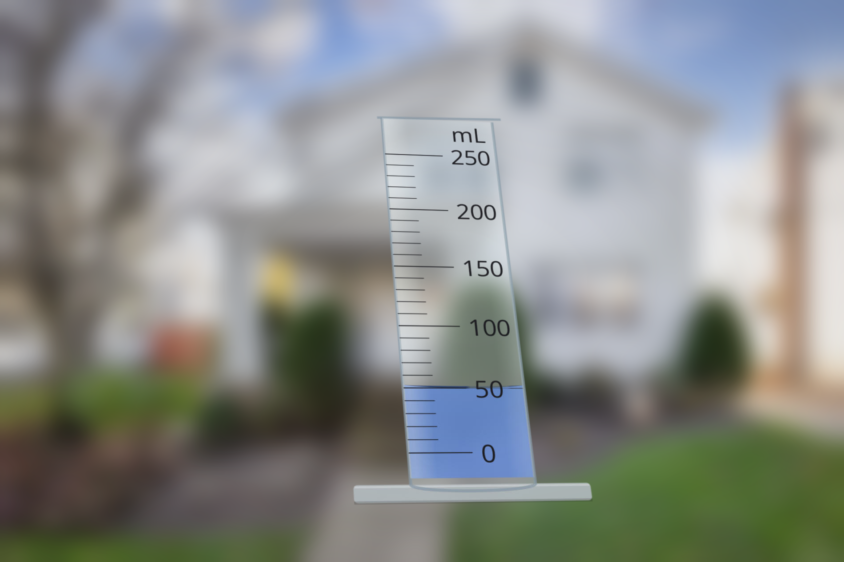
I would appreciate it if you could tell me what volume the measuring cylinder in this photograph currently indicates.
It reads 50 mL
